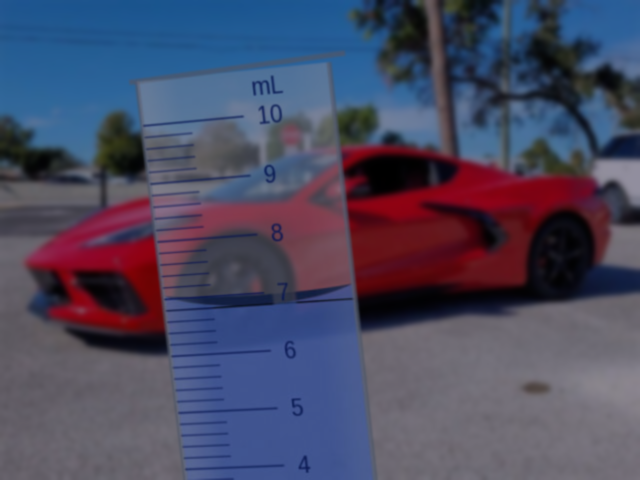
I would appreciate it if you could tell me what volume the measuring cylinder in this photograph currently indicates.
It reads 6.8 mL
